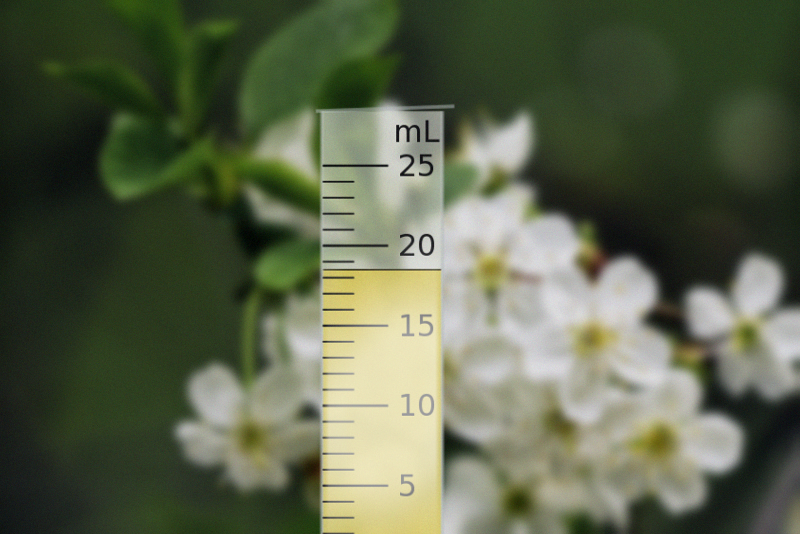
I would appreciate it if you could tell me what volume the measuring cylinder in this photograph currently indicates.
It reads 18.5 mL
